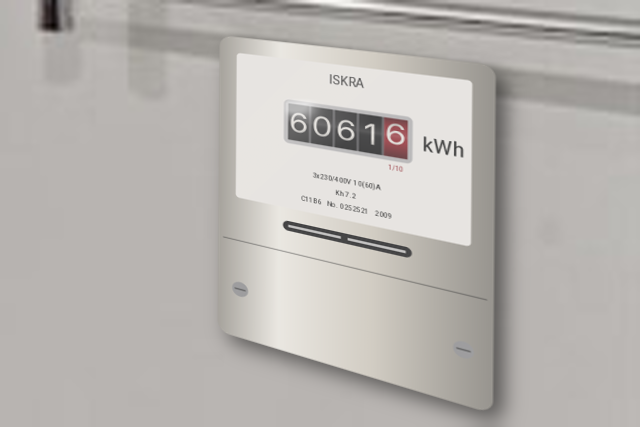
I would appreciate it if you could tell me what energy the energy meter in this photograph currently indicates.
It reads 6061.6 kWh
